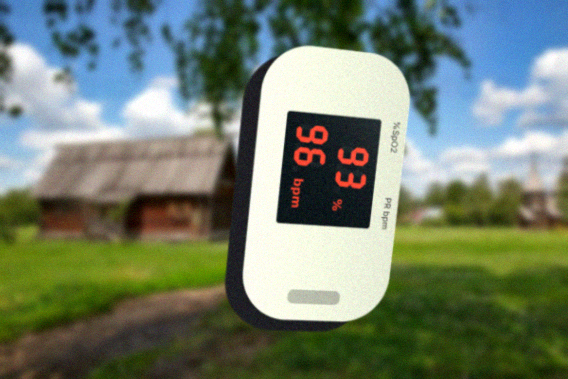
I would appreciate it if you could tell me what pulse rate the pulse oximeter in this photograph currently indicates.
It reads 96 bpm
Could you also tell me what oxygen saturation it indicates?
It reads 93 %
